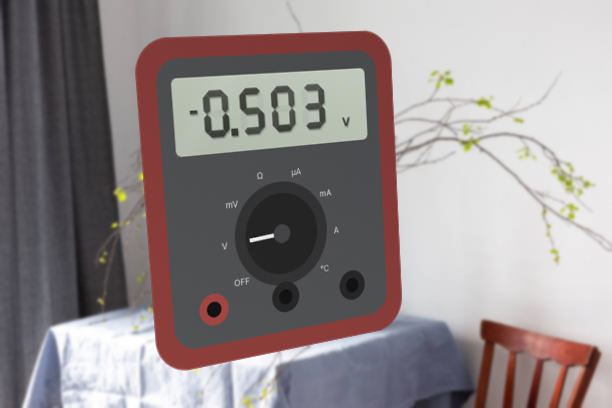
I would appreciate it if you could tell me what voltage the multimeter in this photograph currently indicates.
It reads -0.503 V
